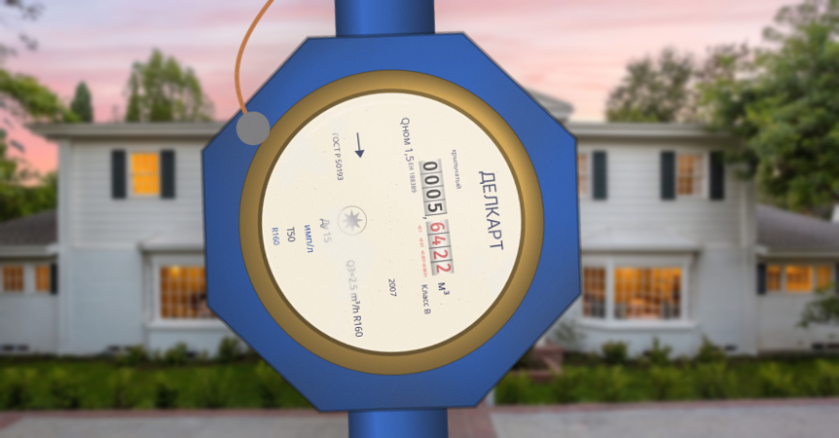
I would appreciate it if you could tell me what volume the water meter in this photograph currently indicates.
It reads 5.6422 m³
